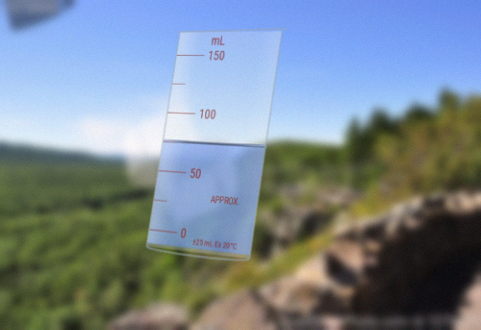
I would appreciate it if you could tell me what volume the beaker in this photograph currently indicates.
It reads 75 mL
